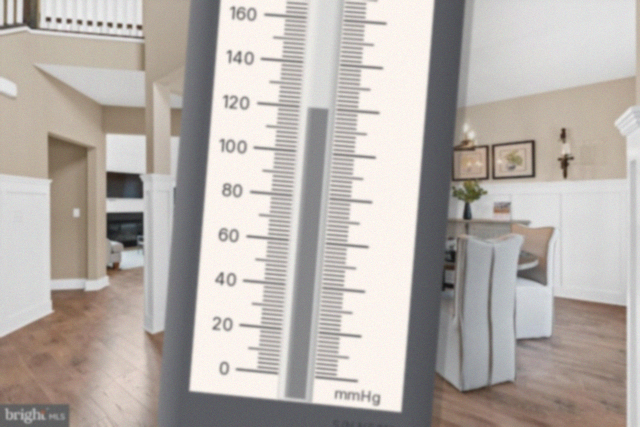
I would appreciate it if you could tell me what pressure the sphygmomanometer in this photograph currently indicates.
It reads 120 mmHg
